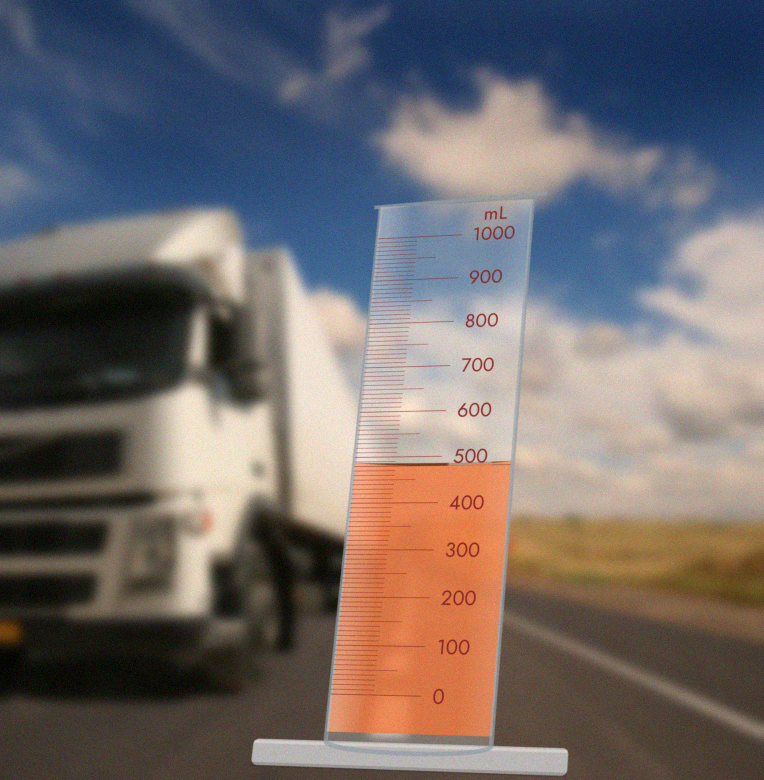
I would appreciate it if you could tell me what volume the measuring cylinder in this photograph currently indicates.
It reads 480 mL
